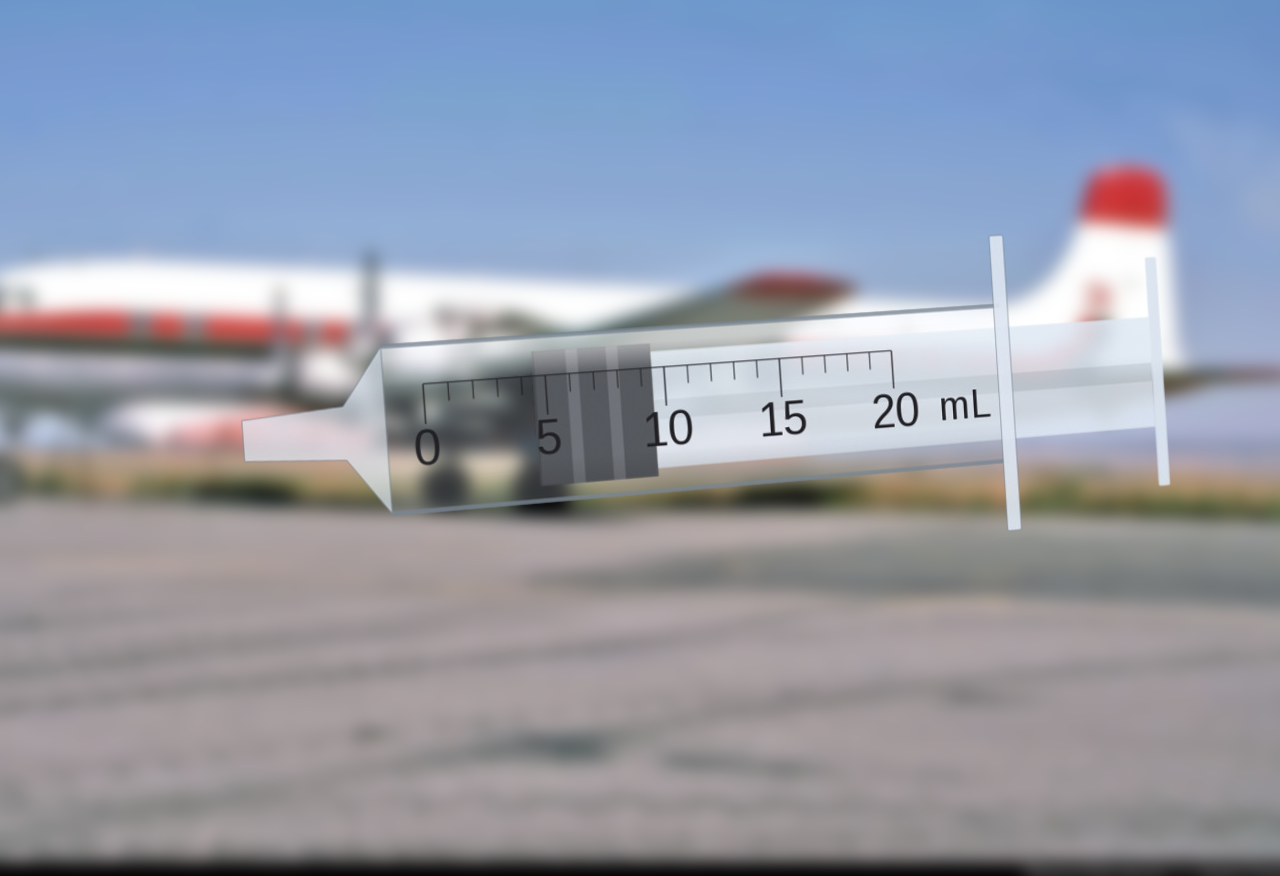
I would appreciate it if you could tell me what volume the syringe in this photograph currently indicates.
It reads 4.5 mL
